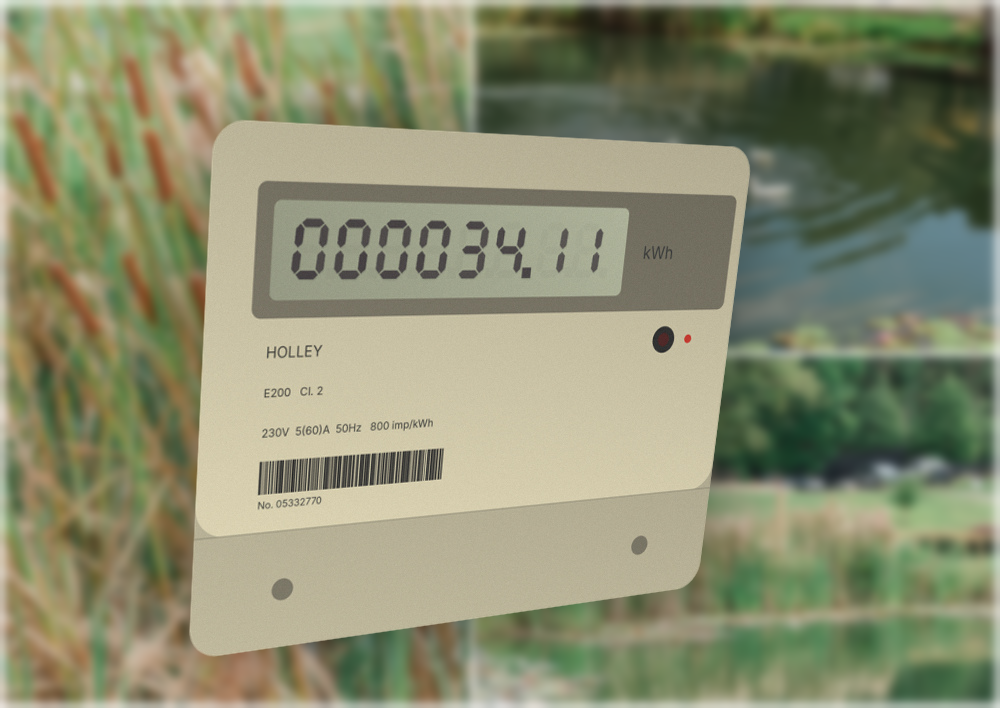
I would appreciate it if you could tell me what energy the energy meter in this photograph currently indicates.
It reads 34.11 kWh
